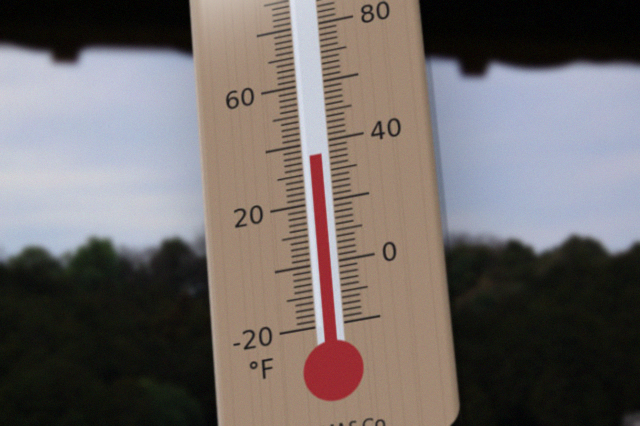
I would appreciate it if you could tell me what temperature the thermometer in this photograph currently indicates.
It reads 36 °F
